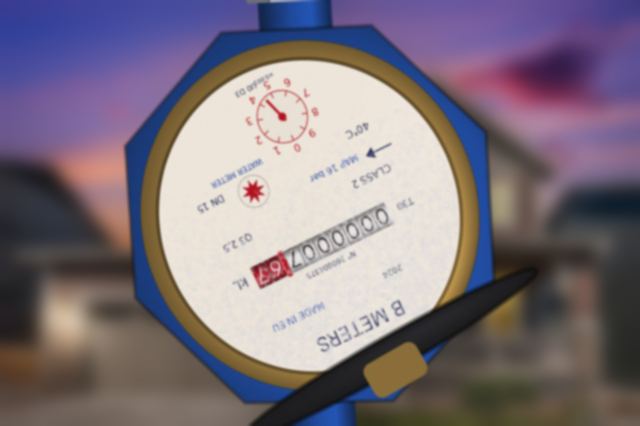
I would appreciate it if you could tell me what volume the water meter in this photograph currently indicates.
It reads 7.674 kL
